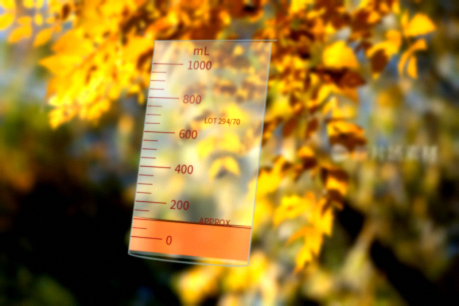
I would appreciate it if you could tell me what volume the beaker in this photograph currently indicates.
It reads 100 mL
